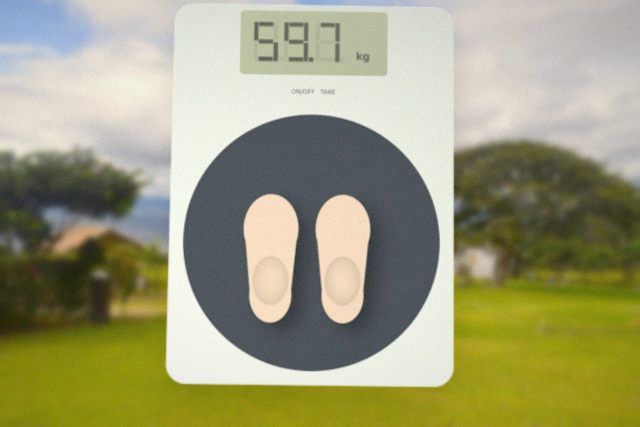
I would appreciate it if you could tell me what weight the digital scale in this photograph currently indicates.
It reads 59.7 kg
